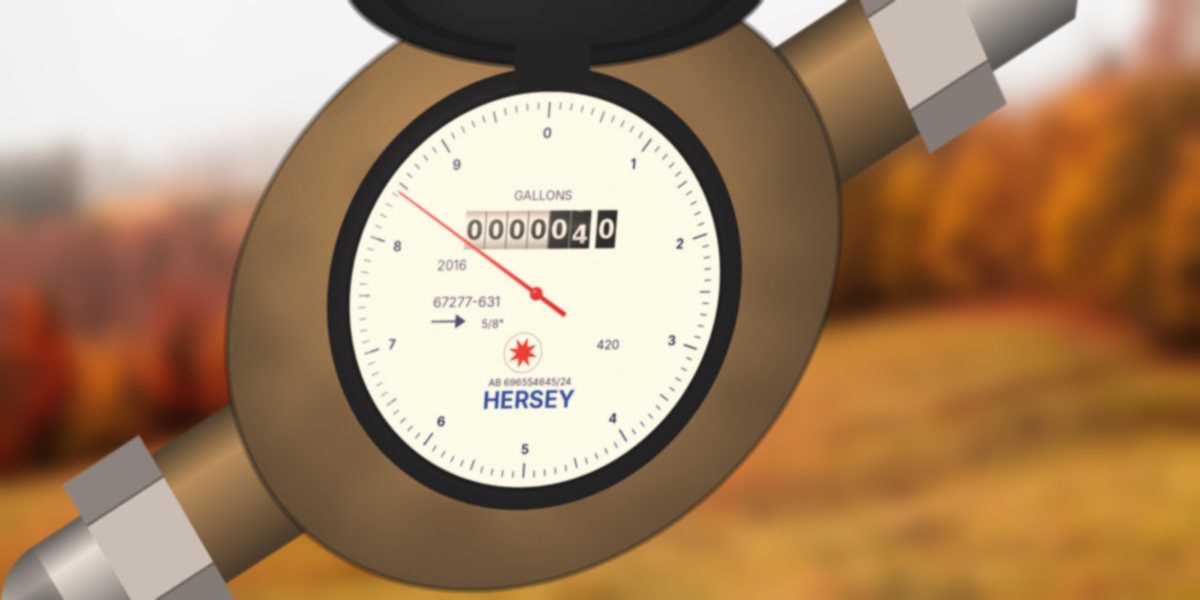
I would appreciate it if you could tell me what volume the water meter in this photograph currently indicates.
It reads 38.4 gal
